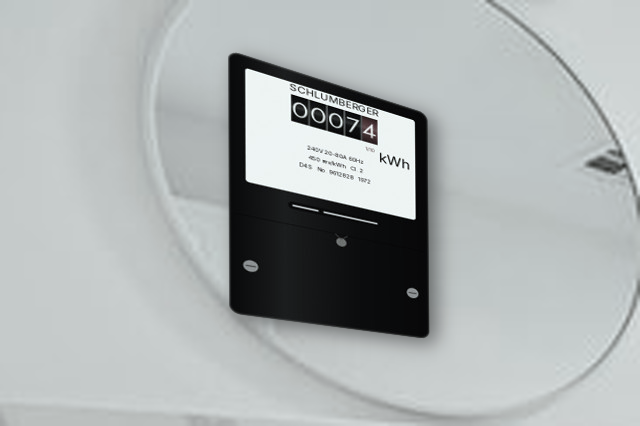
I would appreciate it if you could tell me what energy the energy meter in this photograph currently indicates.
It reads 7.4 kWh
